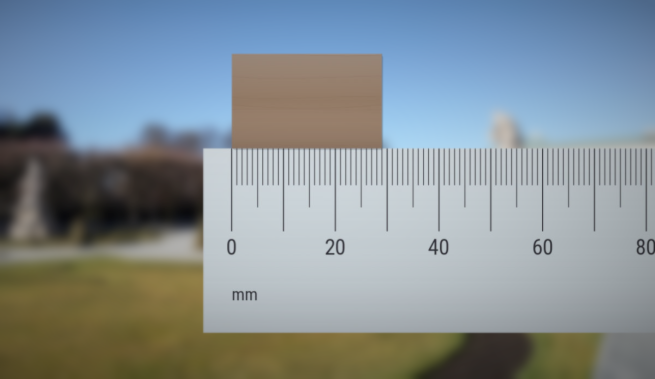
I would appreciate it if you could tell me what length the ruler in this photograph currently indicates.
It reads 29 mm
